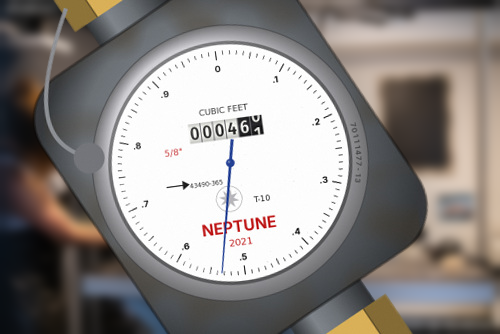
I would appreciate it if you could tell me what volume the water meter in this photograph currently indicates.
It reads 460.53 ft³
